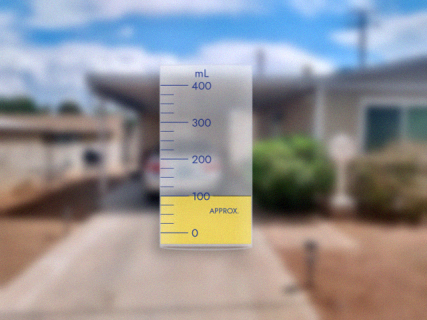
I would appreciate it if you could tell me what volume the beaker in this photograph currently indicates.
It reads 100 mL
